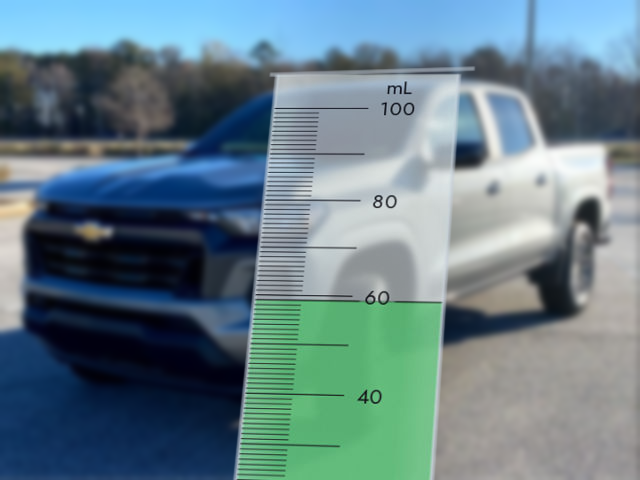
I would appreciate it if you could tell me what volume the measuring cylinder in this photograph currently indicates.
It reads 59 mL
